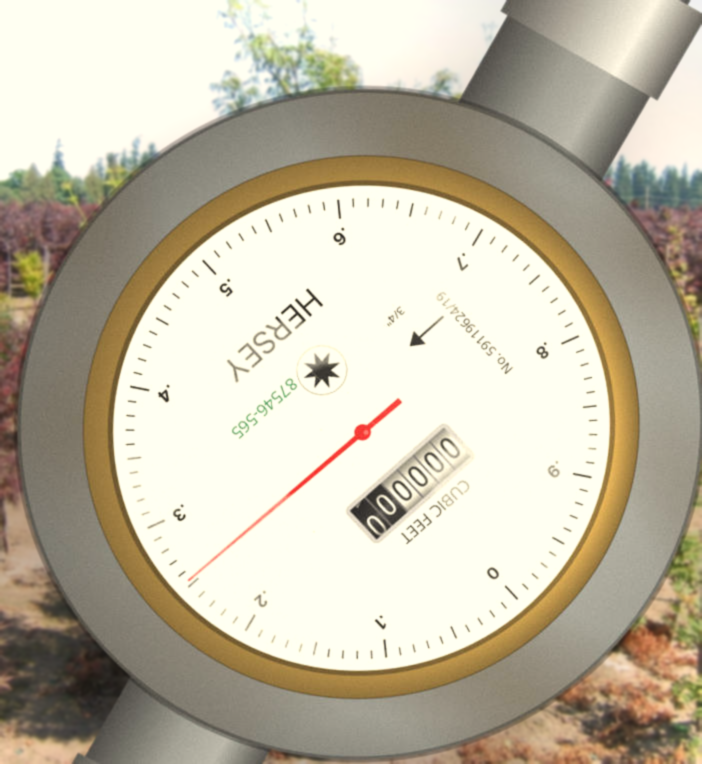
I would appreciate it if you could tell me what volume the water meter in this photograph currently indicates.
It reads 0.25 ft³
